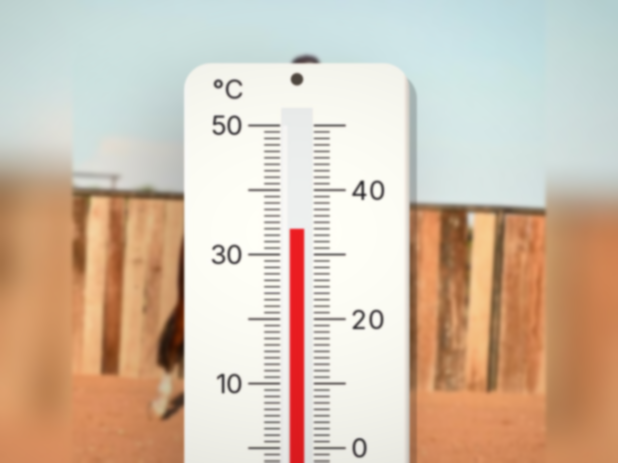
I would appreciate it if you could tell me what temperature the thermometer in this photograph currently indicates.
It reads 34 °C
